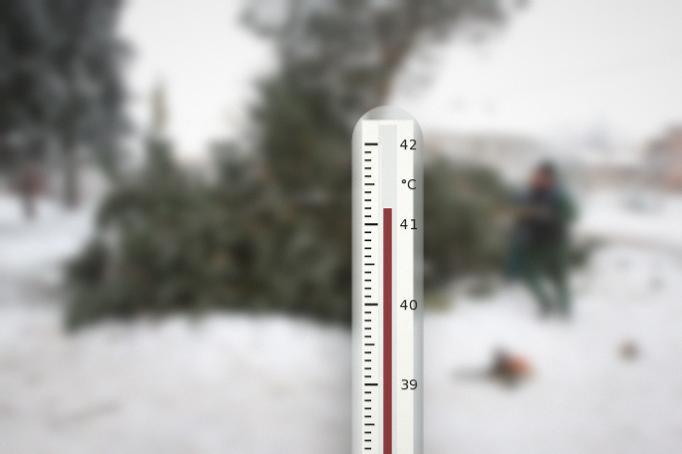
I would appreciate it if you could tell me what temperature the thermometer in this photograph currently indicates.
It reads 41.2 °C
